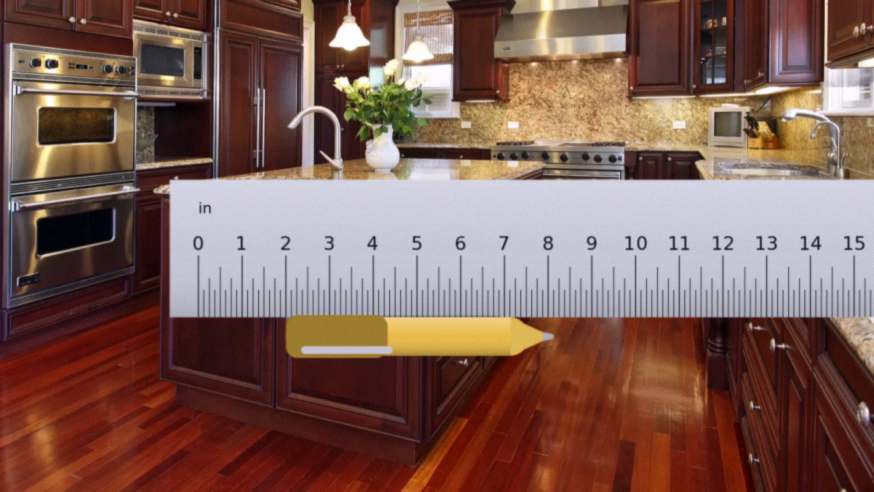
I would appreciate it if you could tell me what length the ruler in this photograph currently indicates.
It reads 6.125 in
